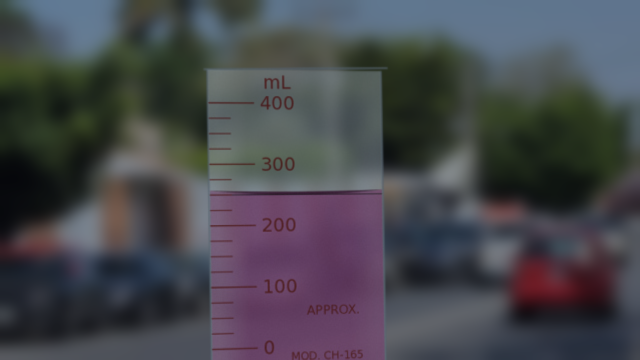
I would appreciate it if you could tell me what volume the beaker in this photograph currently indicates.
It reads 250 mL
